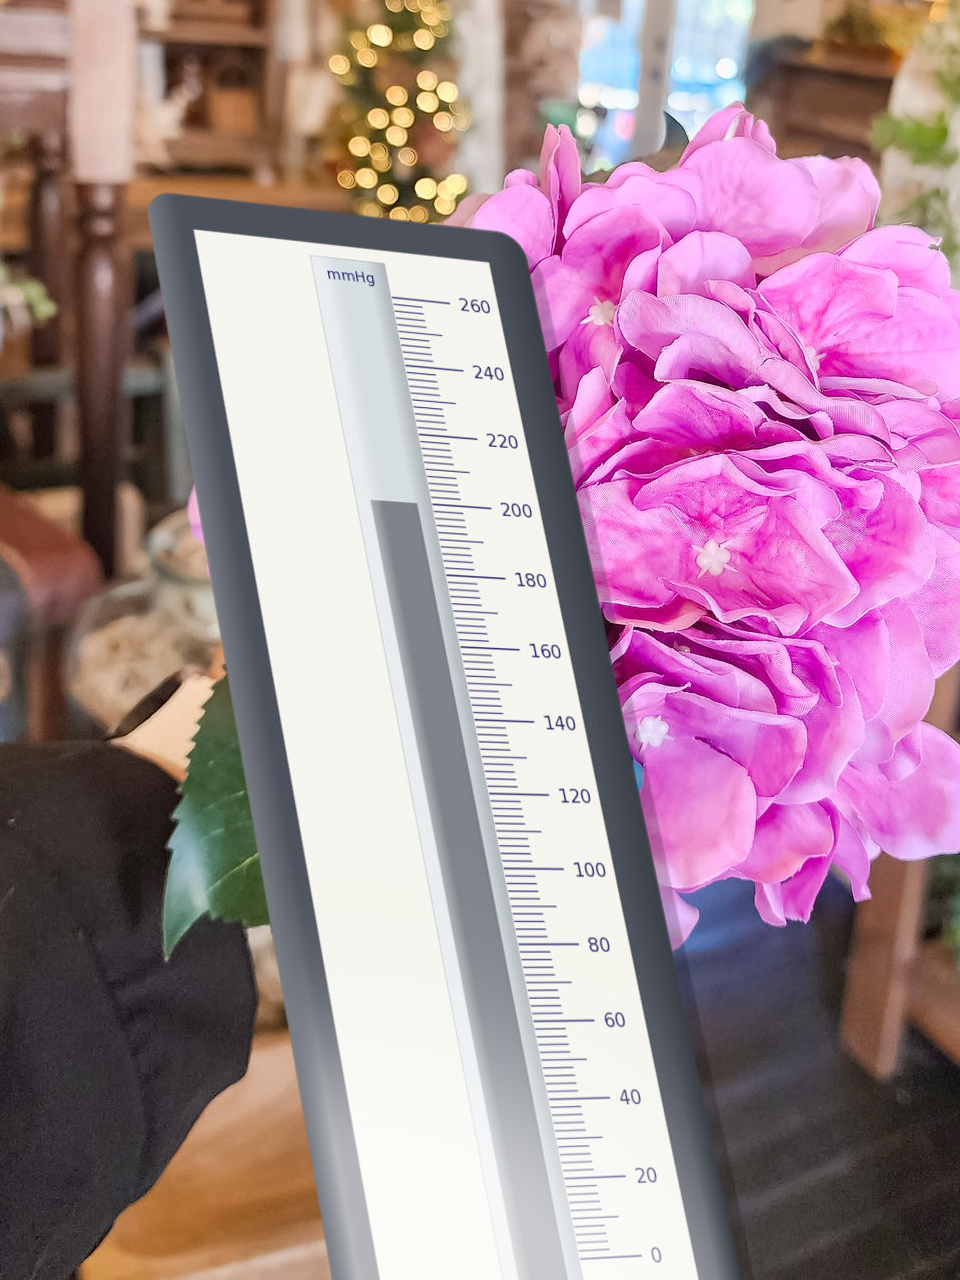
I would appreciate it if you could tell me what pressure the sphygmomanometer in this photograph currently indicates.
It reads 200 mmHg
